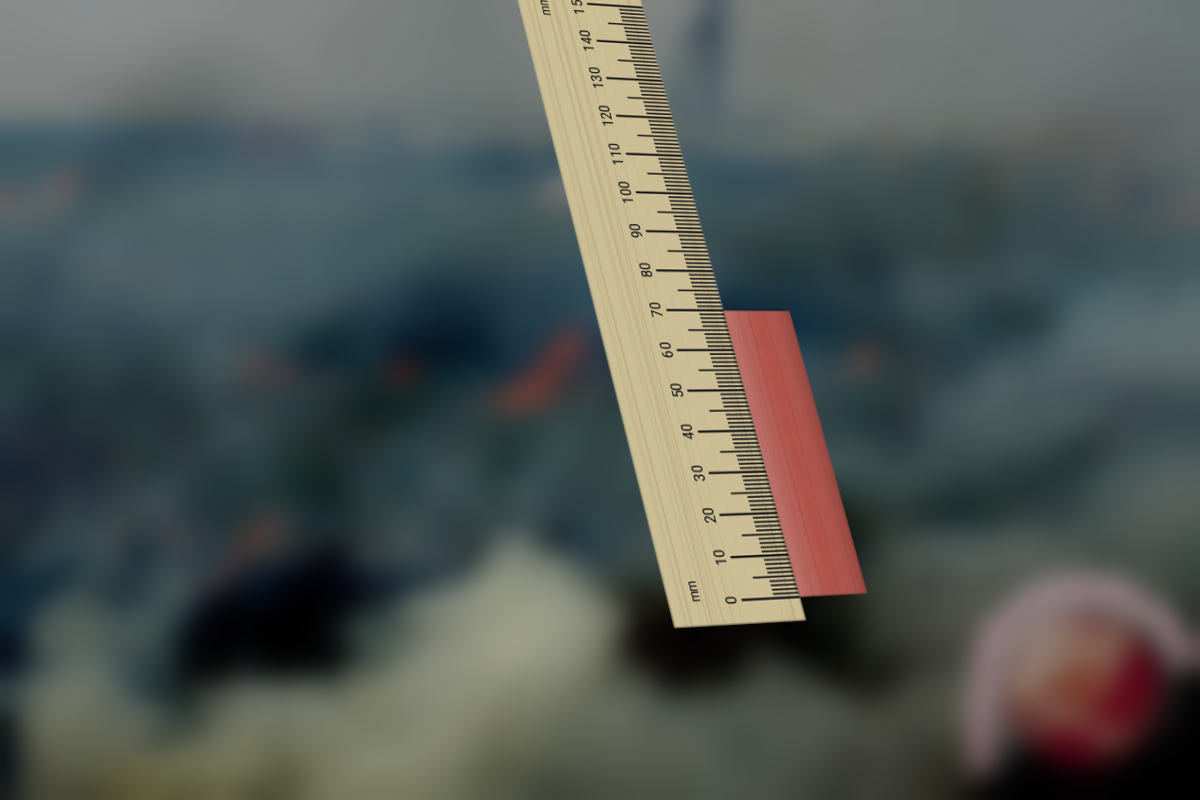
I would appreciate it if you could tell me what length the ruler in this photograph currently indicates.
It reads 70 mm
